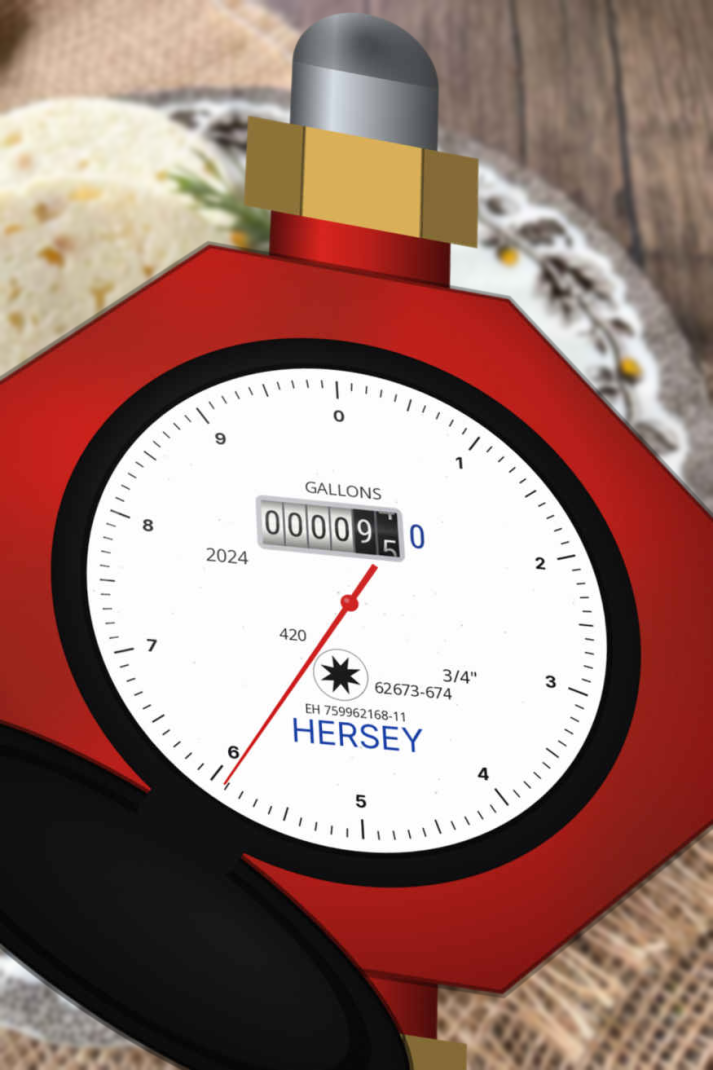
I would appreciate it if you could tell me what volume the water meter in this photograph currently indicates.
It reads 945.9 gal
